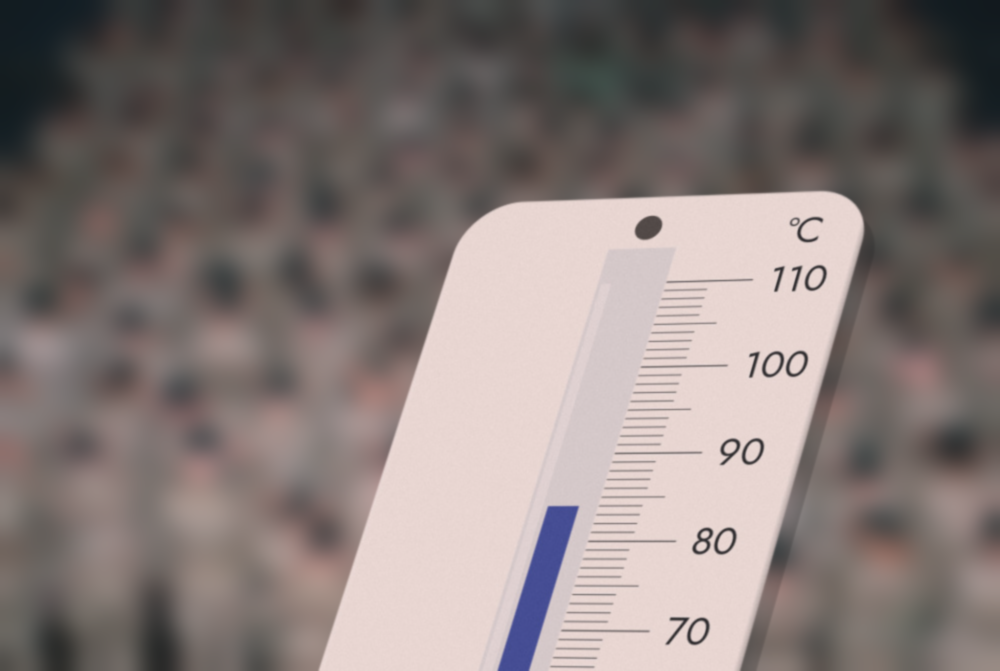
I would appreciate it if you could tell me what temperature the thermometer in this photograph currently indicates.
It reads 84 °C
